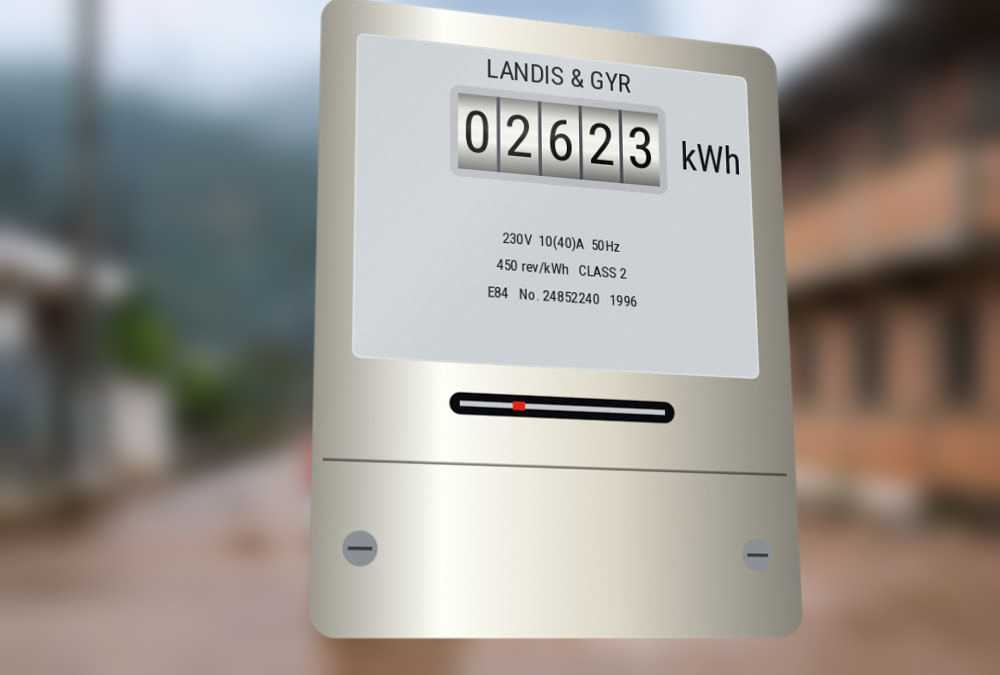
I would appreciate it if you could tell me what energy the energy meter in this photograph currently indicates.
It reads 2623 kWh
